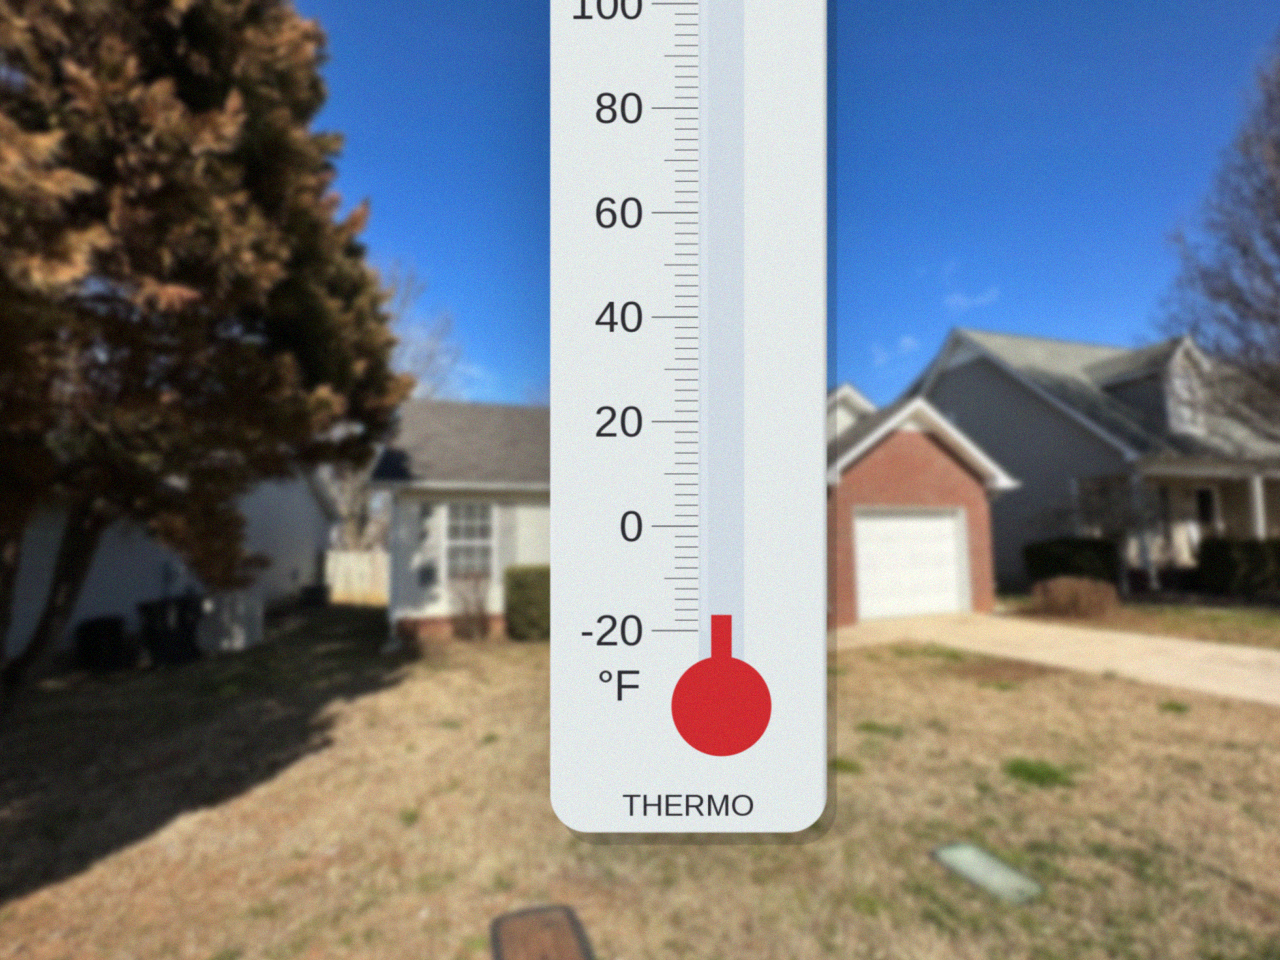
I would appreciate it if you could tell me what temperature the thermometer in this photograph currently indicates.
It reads -17 °F
